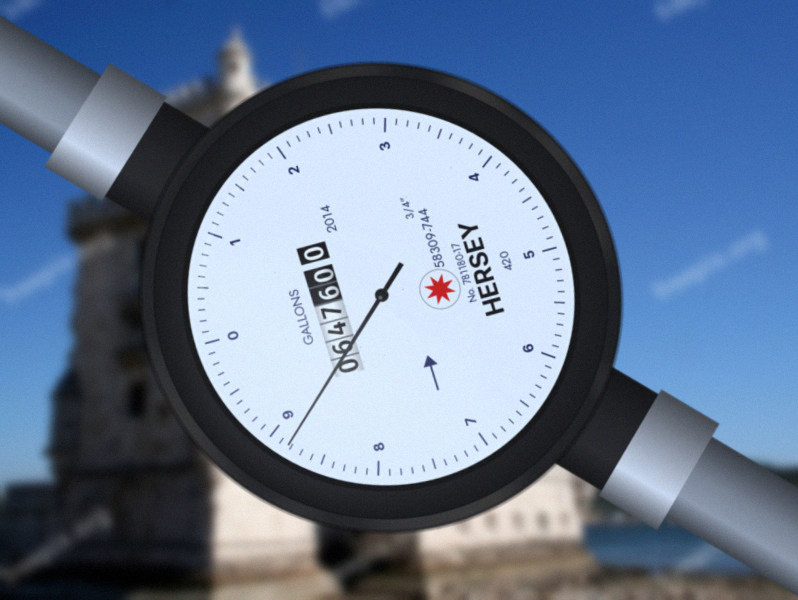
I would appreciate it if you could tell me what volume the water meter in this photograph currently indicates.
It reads 647598.8 gal
